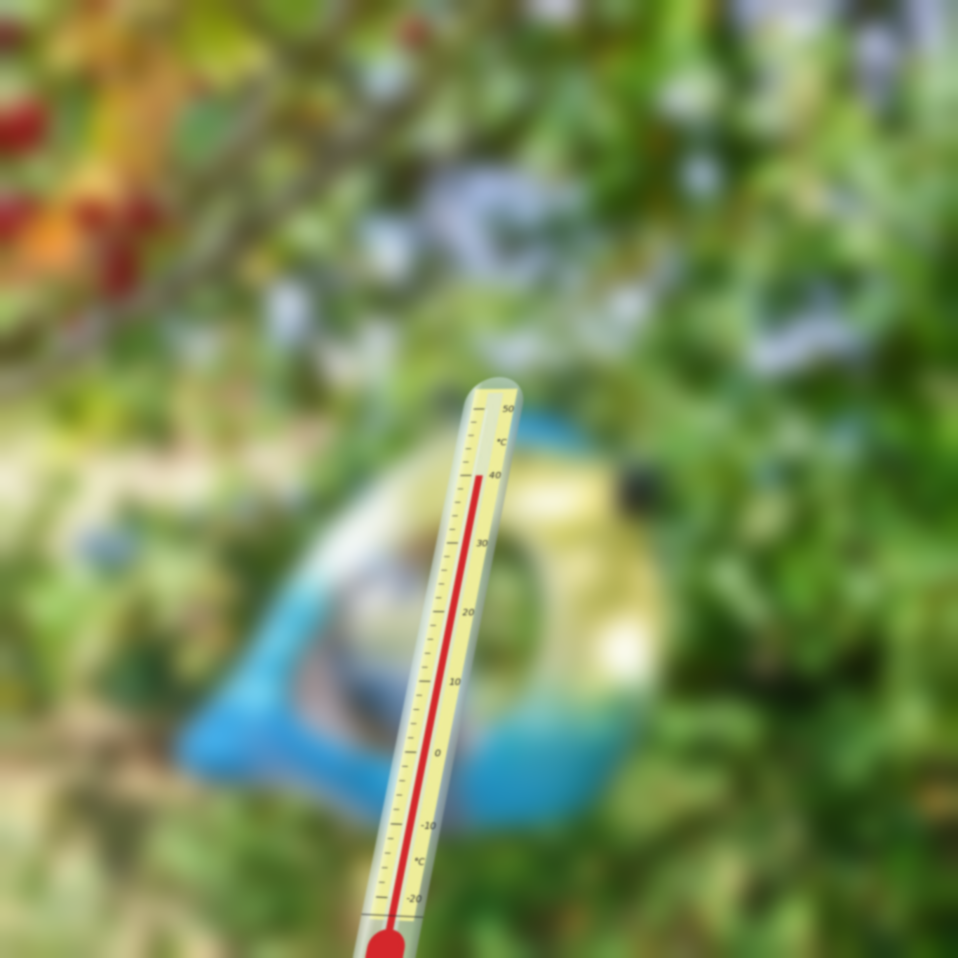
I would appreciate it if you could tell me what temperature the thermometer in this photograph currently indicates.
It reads 40 °C
